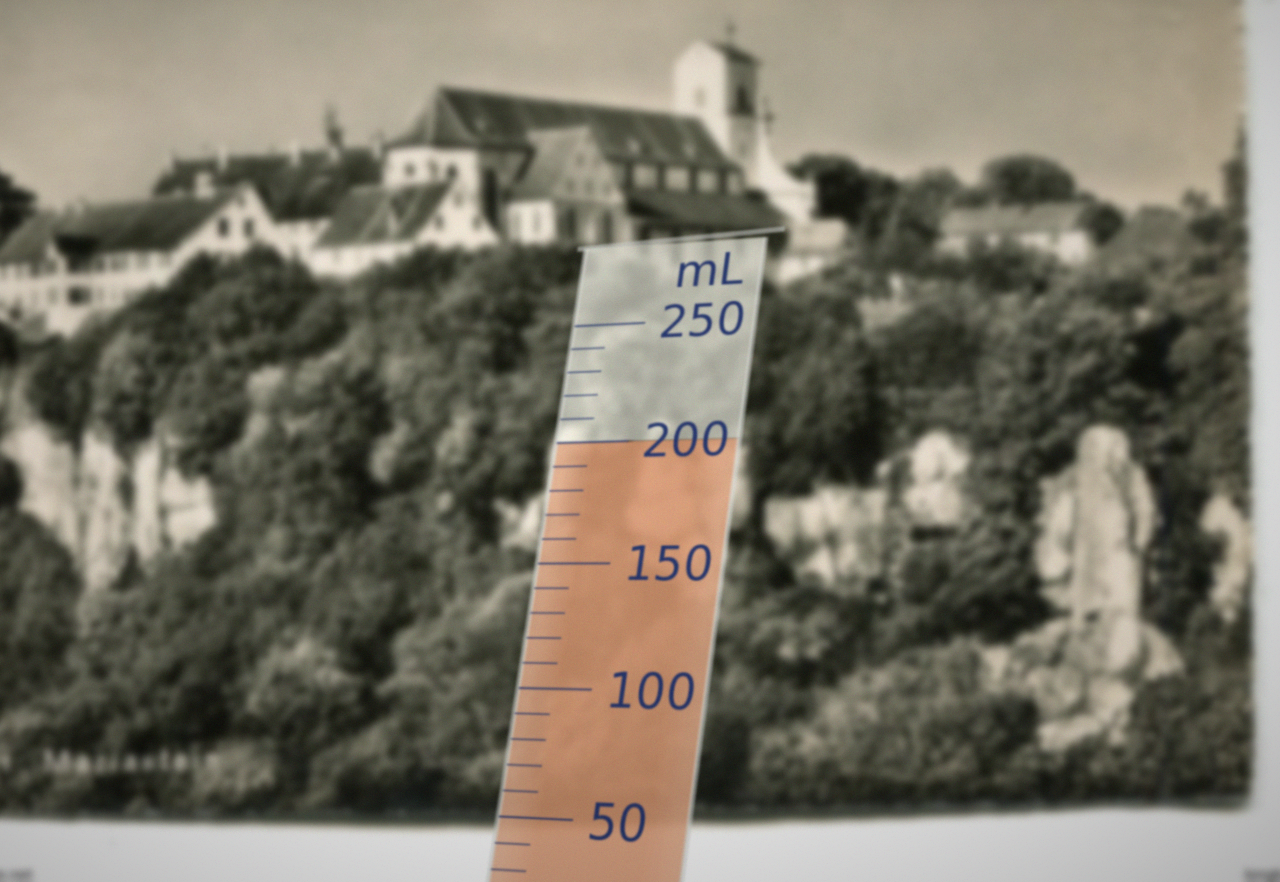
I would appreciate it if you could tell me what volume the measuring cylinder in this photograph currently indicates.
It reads 200 mL
